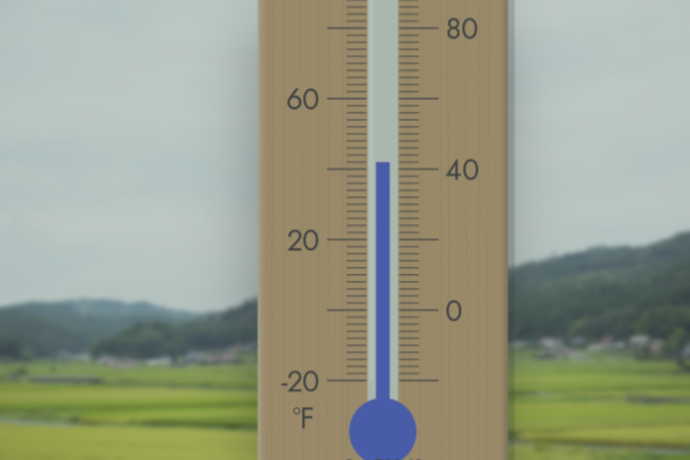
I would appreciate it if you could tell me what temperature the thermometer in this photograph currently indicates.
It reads 42 °F
